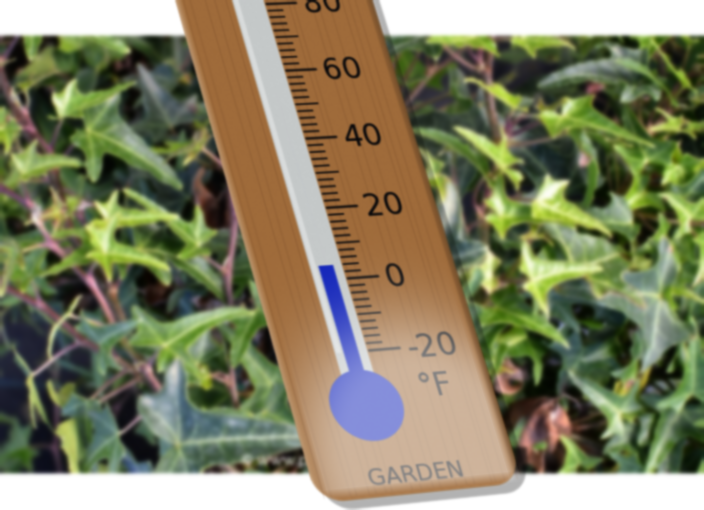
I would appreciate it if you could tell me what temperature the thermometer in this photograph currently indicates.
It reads 4 °F
